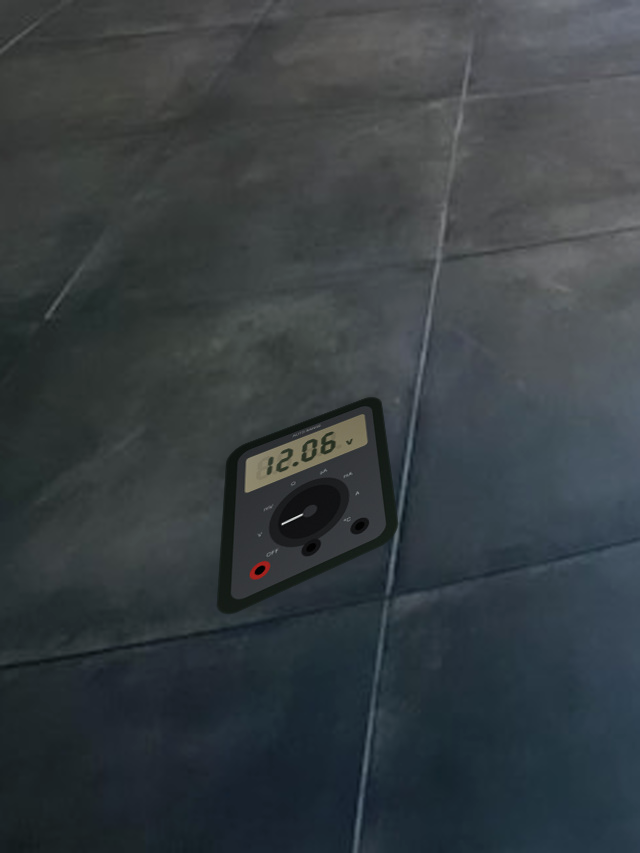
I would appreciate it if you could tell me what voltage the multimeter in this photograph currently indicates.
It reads 12.06 V
